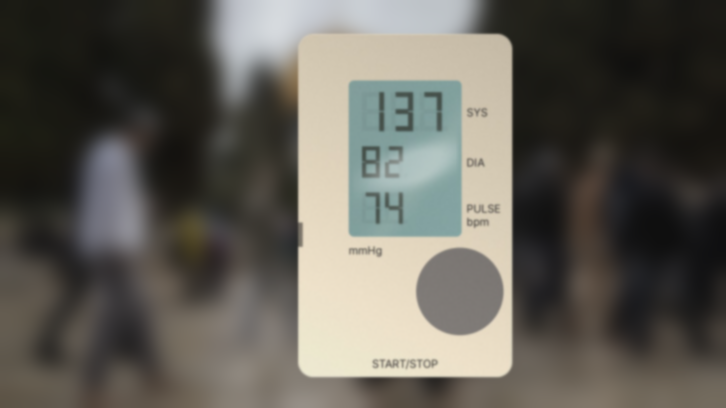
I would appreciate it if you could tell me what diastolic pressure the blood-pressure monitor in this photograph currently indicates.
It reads 82 mmHg
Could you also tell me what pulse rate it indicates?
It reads 74 bpm
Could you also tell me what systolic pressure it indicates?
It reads 137 mmHg
